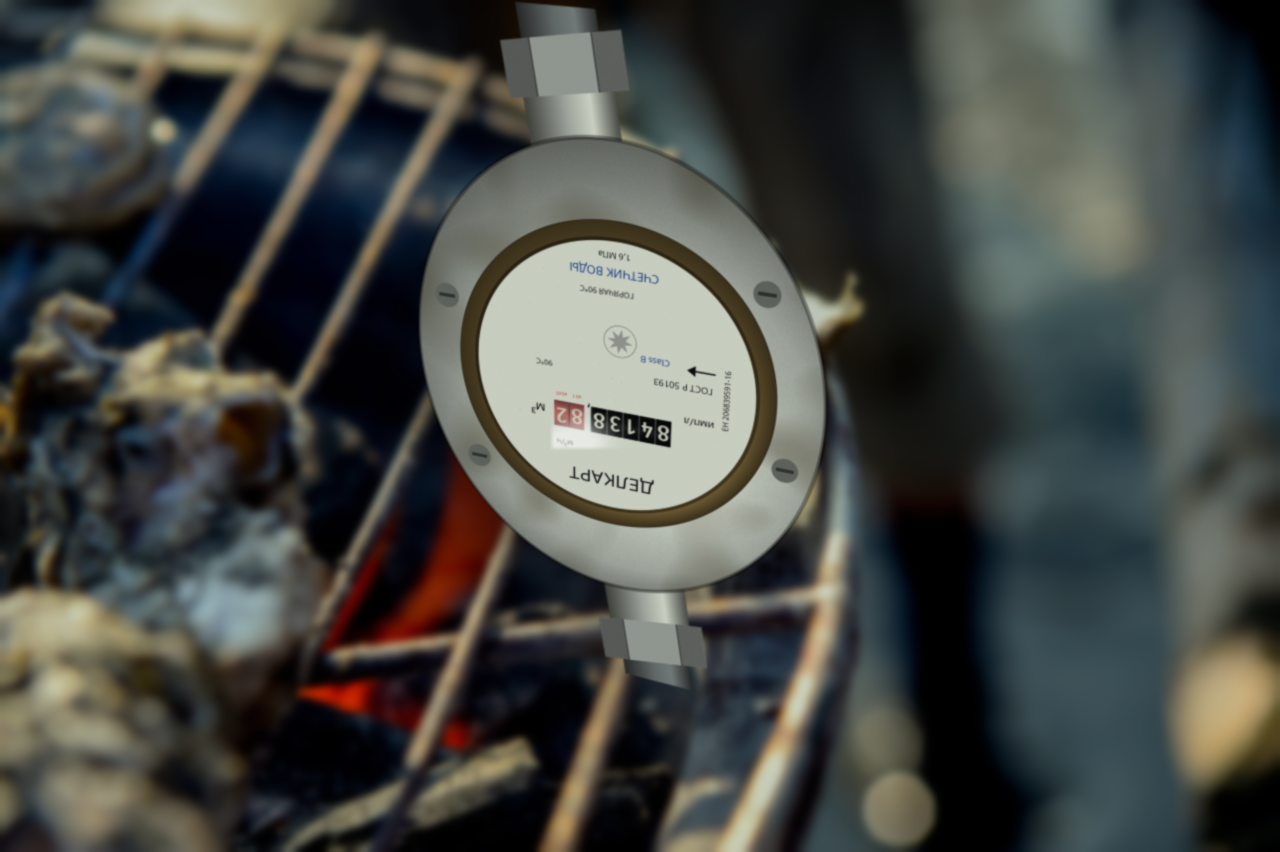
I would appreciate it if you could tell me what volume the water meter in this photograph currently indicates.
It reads 84138.82 m³
